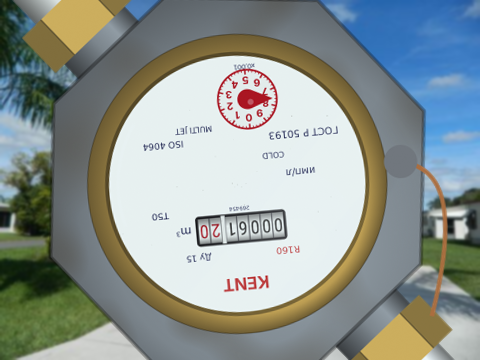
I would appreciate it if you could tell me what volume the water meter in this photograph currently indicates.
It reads 61.207 m³
